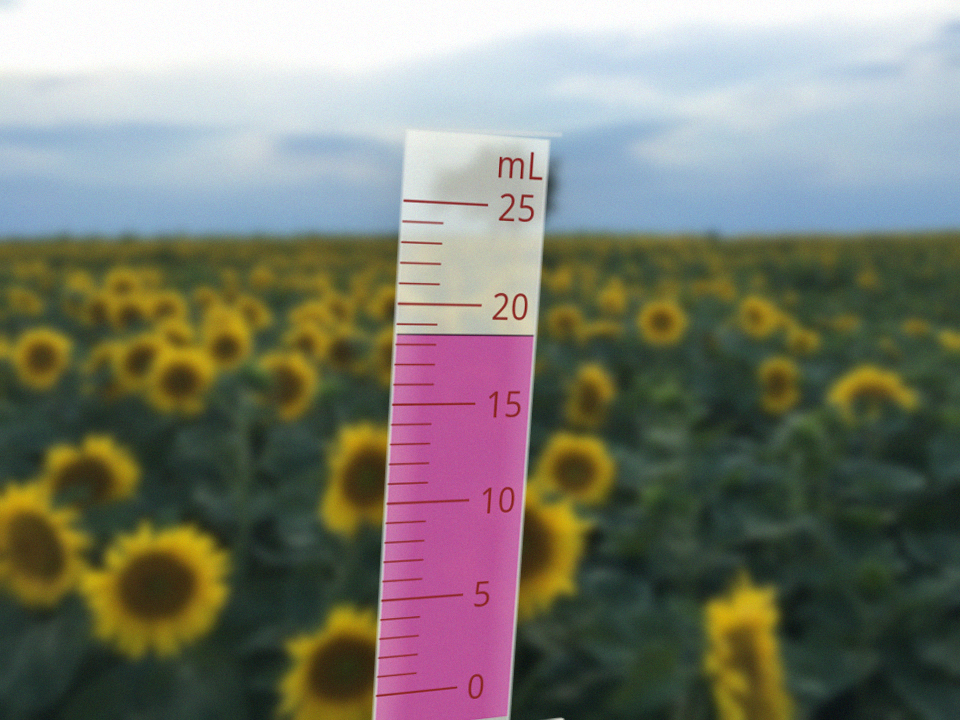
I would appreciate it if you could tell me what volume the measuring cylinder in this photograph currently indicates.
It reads 18.5 mL
